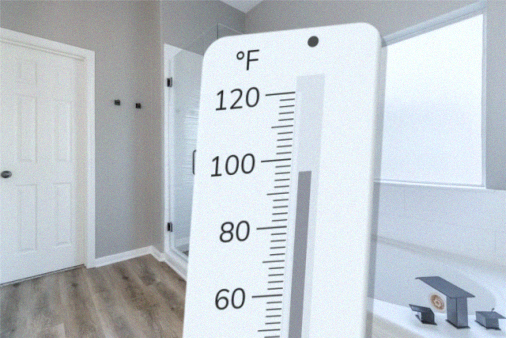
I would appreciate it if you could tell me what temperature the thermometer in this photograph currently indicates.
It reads 96 °F
